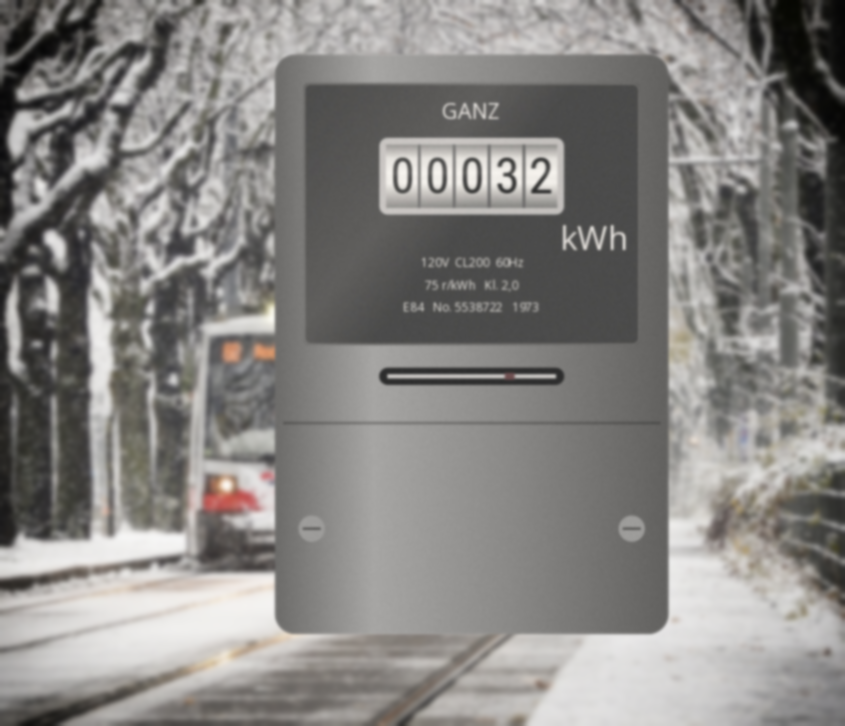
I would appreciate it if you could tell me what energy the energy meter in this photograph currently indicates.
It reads 32 kWh
